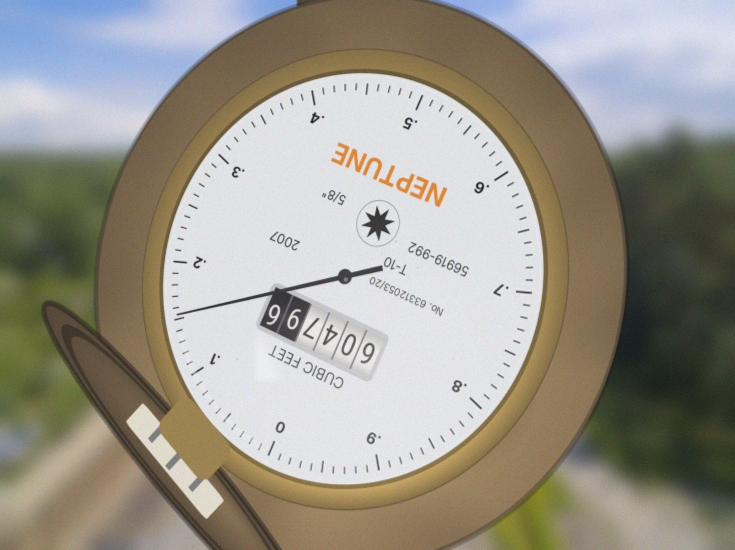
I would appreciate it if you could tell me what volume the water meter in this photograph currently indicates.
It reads 604796.15 ft³
